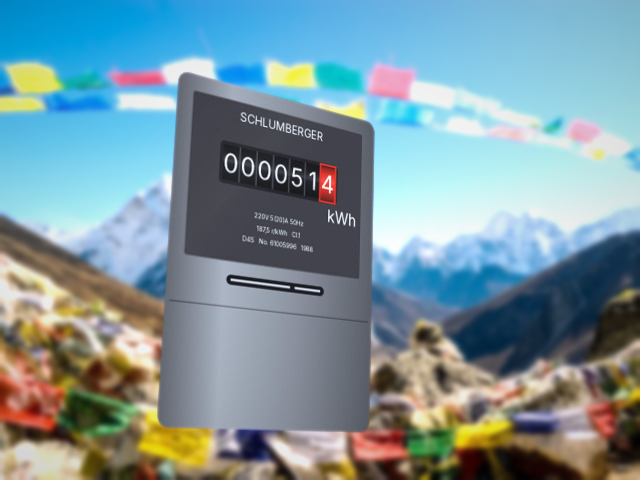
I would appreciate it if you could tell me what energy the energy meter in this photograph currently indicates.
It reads 51.4 kWh
